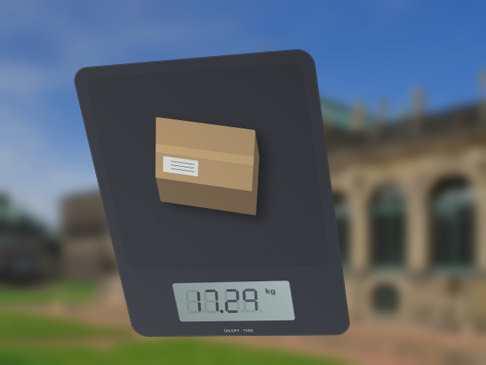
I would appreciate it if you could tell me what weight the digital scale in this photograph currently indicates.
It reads 17.29 kg
